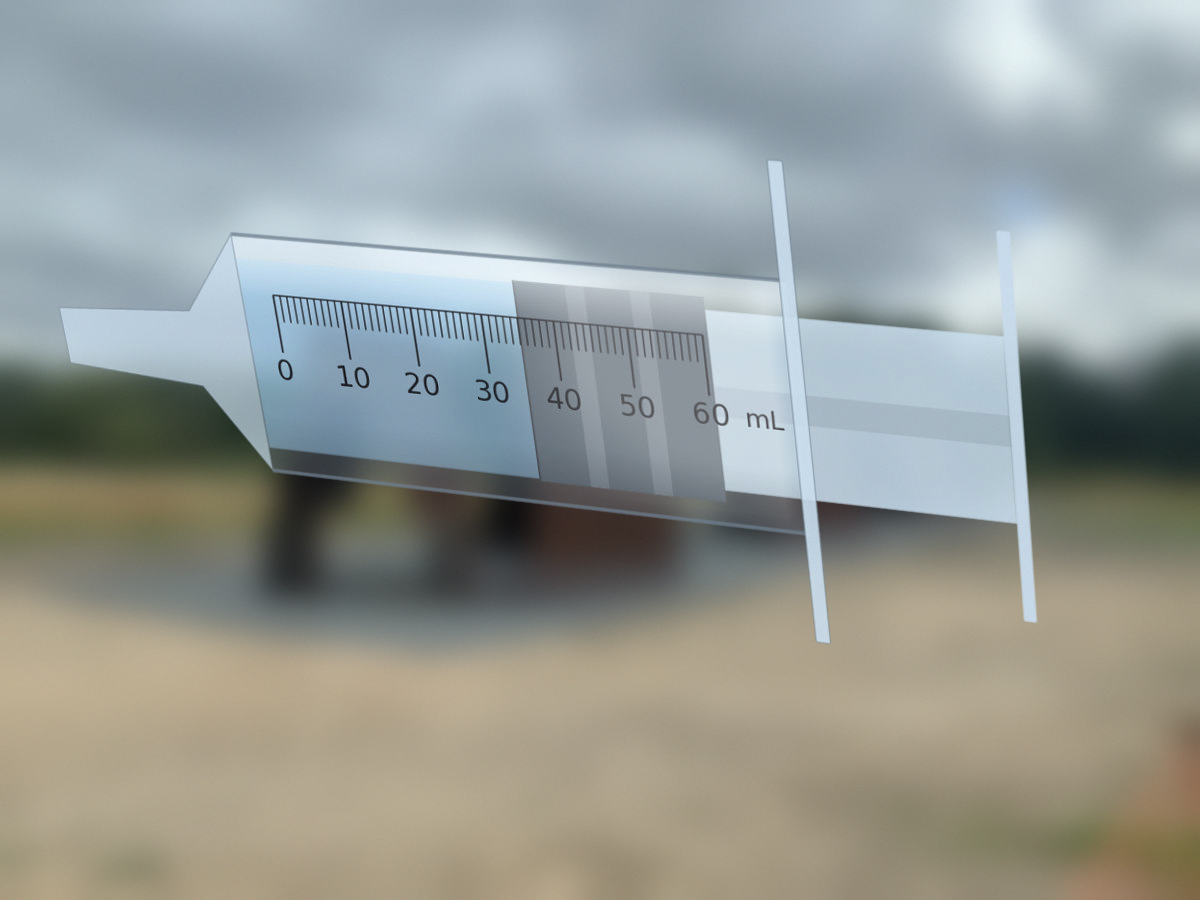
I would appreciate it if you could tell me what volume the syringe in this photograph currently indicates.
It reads 35 mL
